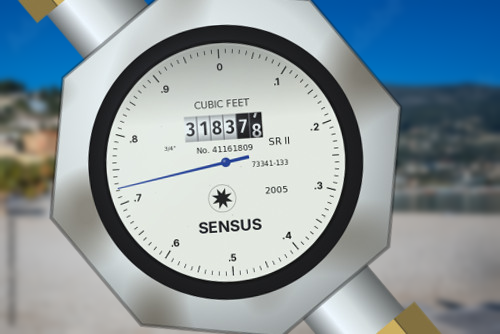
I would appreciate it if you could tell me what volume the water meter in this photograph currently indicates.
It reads 318377.72 ft³
